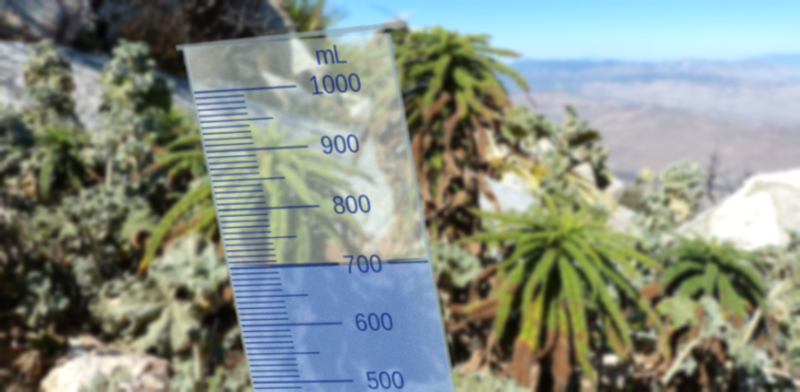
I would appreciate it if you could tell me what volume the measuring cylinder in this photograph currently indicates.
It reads 700 mL
